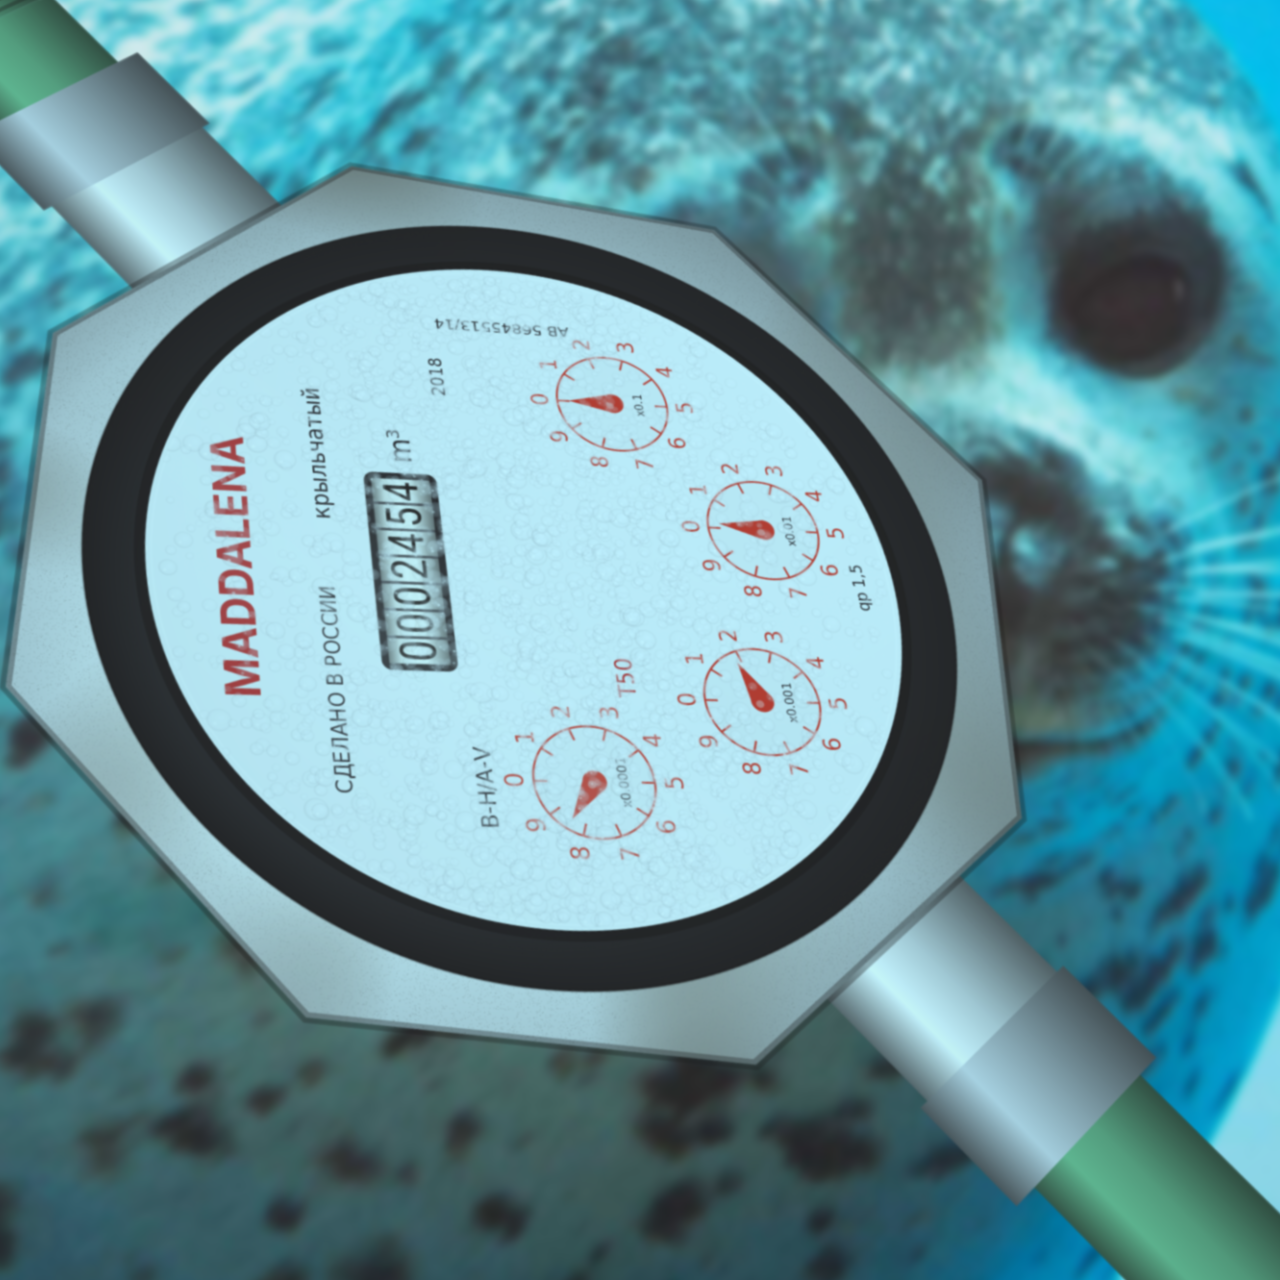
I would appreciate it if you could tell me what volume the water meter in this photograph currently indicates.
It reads 2454.0018 m³
